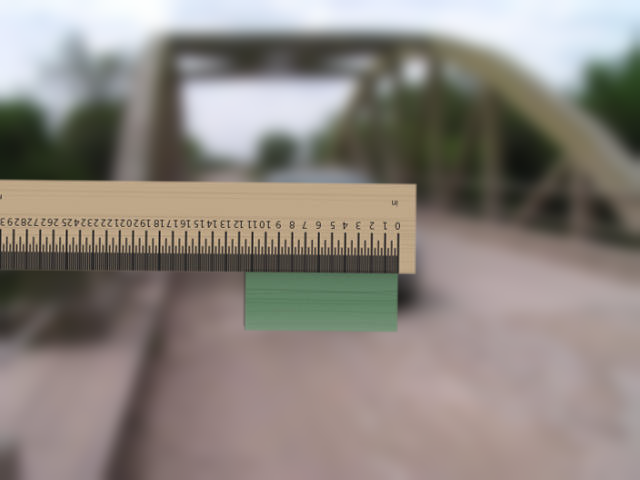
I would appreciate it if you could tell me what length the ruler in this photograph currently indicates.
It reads 11.5 in
